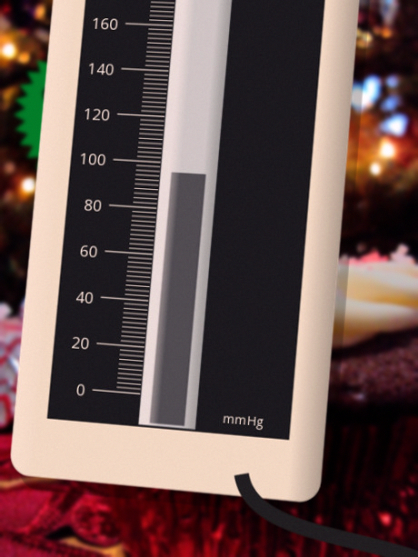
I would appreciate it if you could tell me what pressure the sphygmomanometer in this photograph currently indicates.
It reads 96 mmHg
